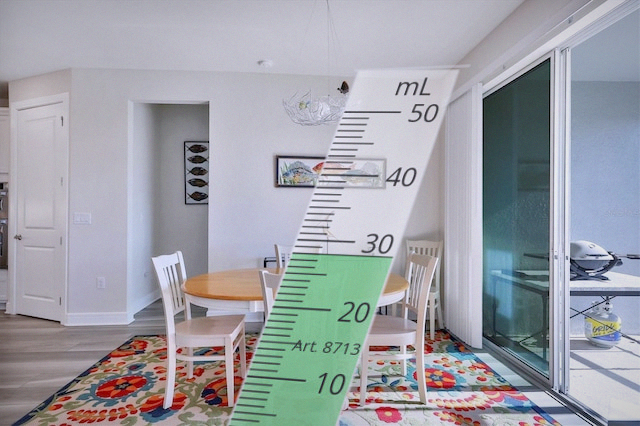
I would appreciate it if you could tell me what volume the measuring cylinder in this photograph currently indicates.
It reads 28 mL
